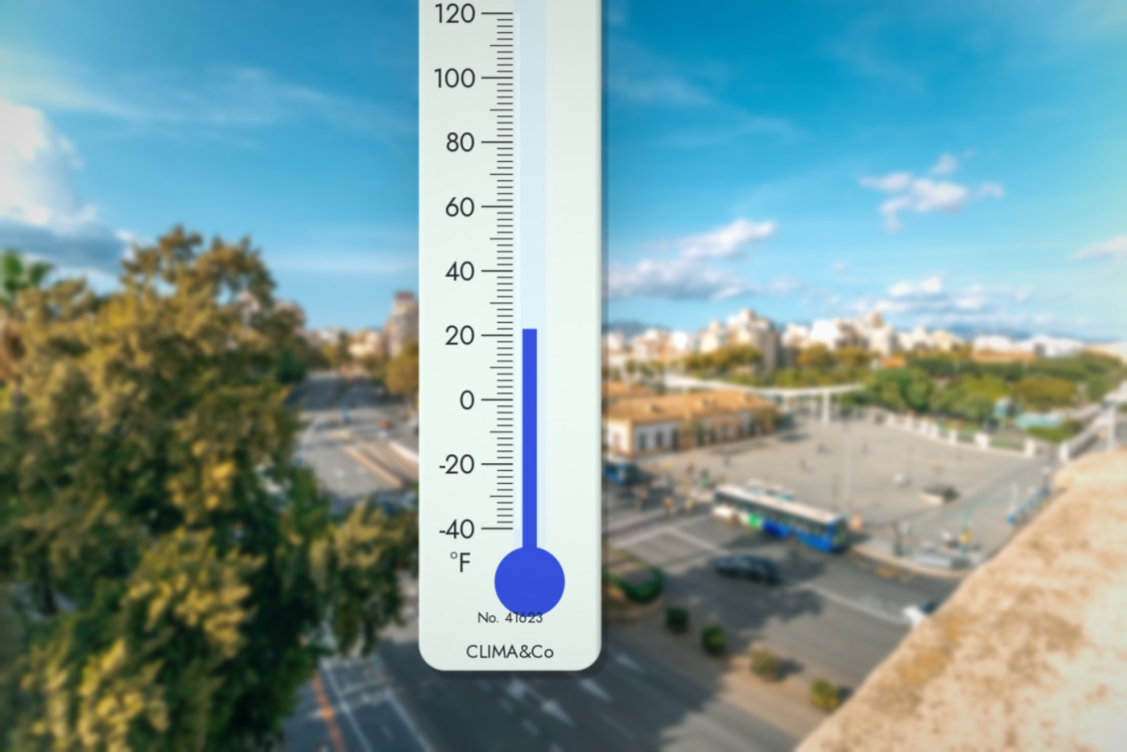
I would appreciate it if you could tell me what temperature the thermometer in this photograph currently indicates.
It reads 22 °F
